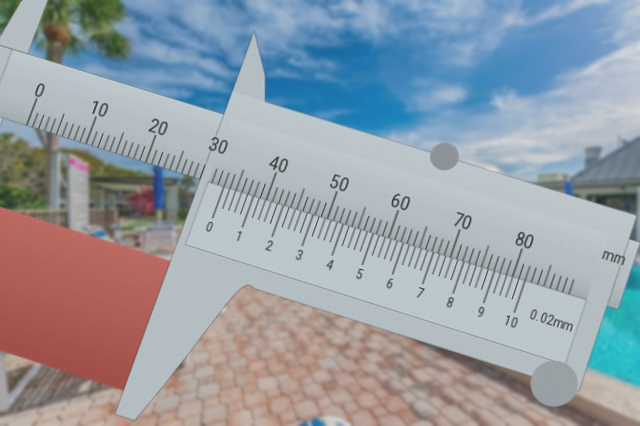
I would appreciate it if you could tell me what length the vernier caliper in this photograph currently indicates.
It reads 33.0 mm
